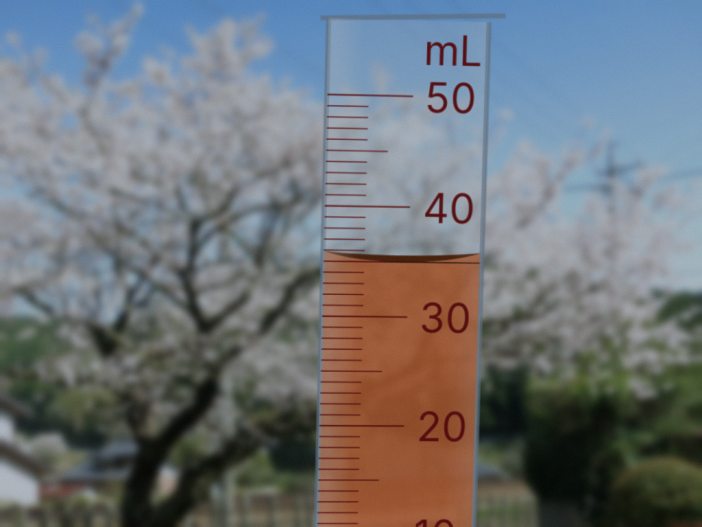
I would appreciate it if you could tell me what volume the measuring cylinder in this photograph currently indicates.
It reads 35 mL
